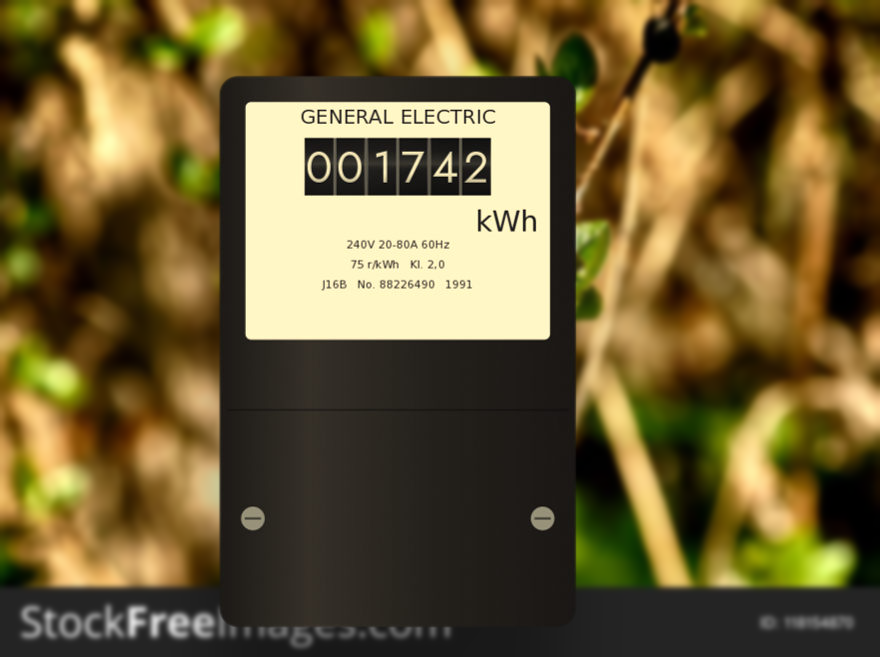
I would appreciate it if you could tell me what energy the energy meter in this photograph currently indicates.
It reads 1742 kWh
